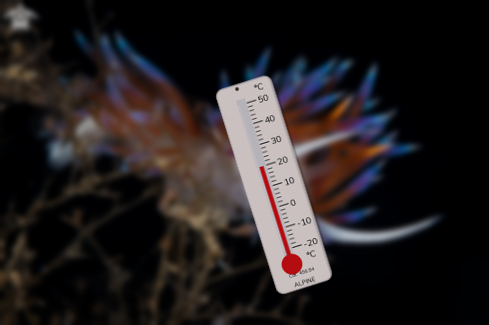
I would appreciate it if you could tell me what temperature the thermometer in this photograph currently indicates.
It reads 20 °C
